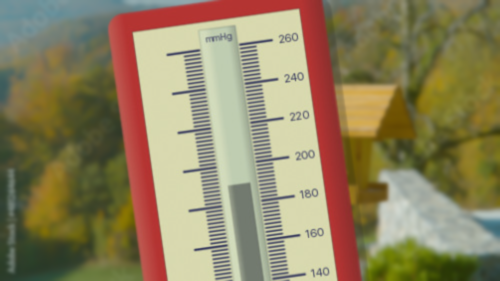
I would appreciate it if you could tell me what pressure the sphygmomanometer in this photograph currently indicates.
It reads 190 mmHg
